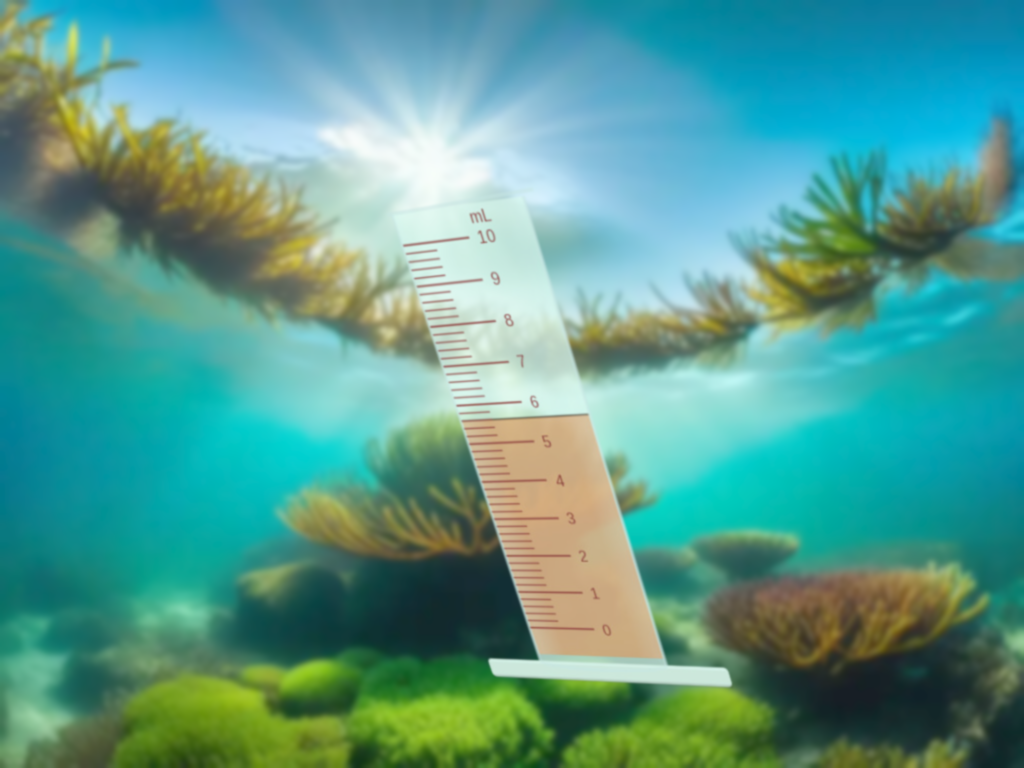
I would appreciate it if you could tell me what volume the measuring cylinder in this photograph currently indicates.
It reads 5.6 mL
